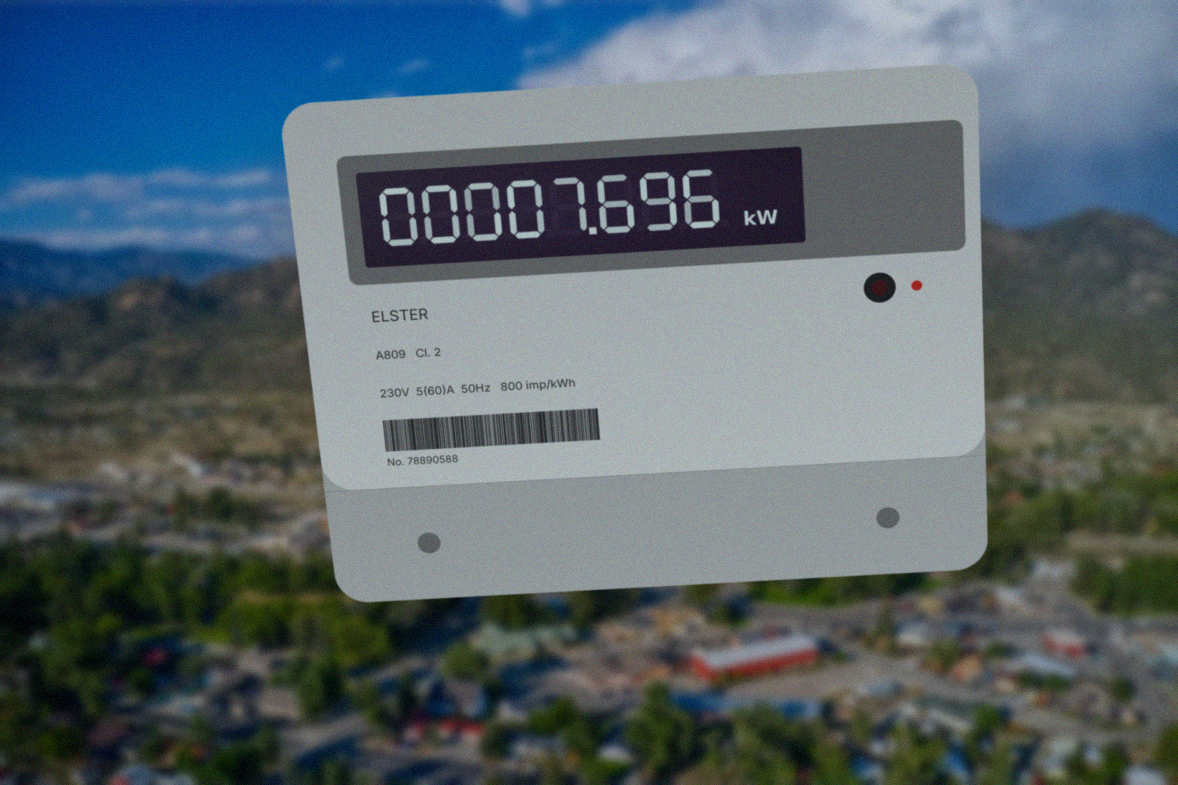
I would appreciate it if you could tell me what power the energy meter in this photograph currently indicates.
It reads 7.696 kW
